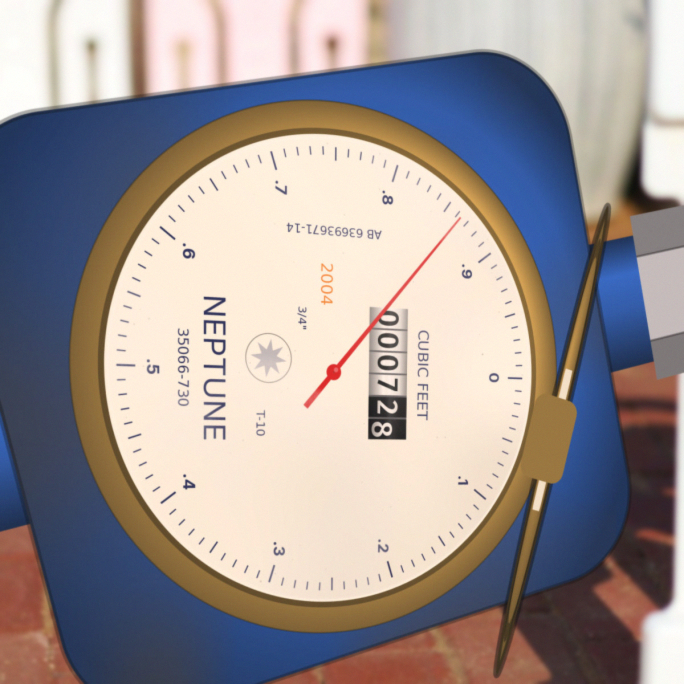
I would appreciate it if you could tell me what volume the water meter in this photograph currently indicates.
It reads 727.86 ft³
